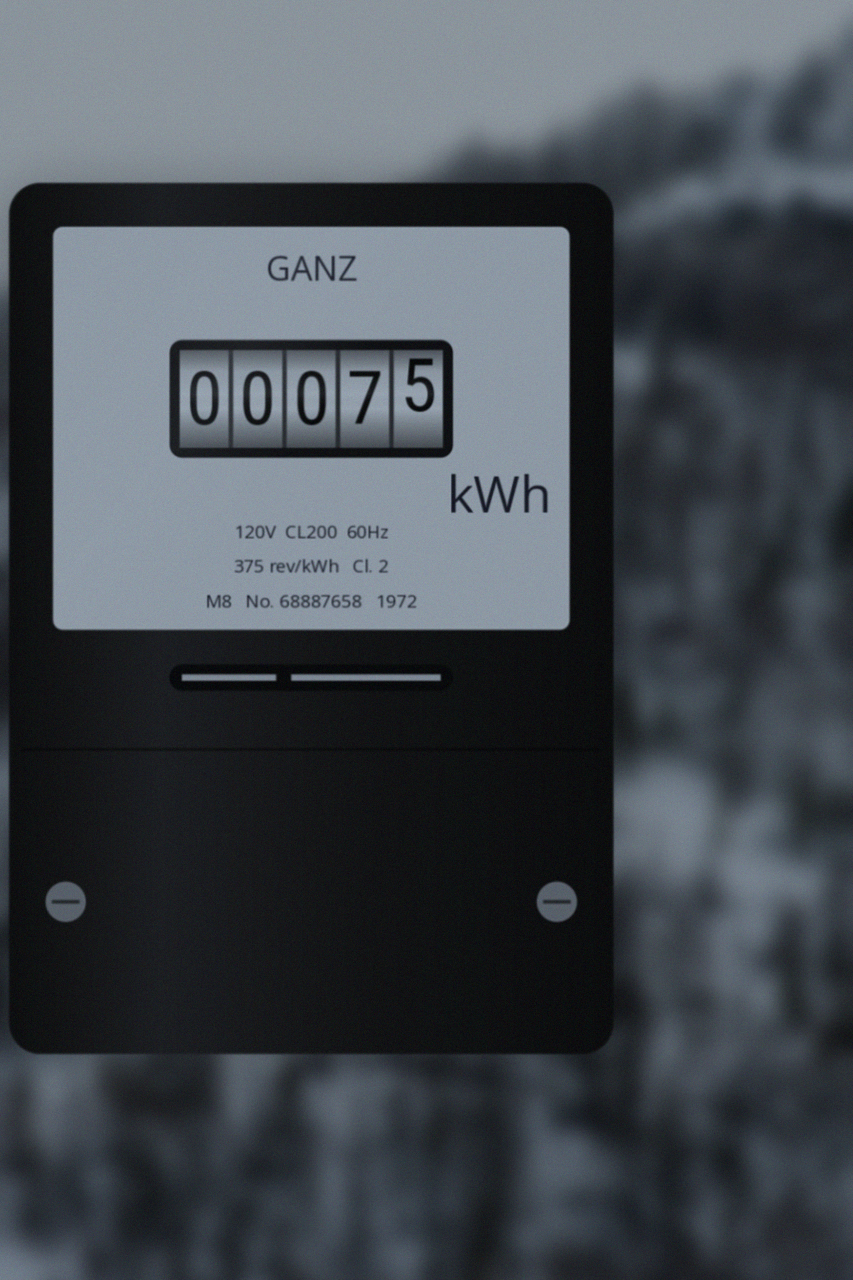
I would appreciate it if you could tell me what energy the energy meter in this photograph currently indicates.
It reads 75 kWh
